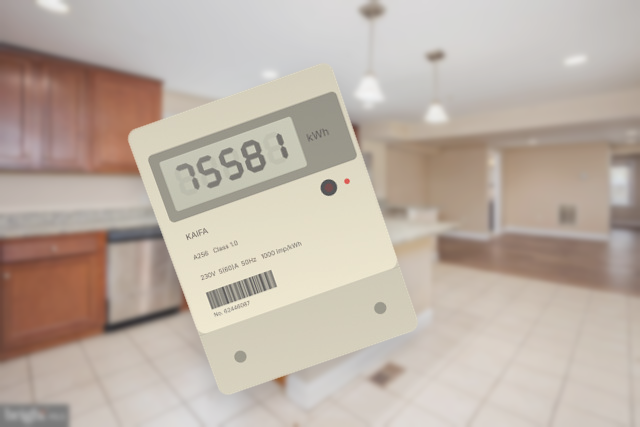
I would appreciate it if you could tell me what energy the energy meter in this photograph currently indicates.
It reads 75581 kWh
